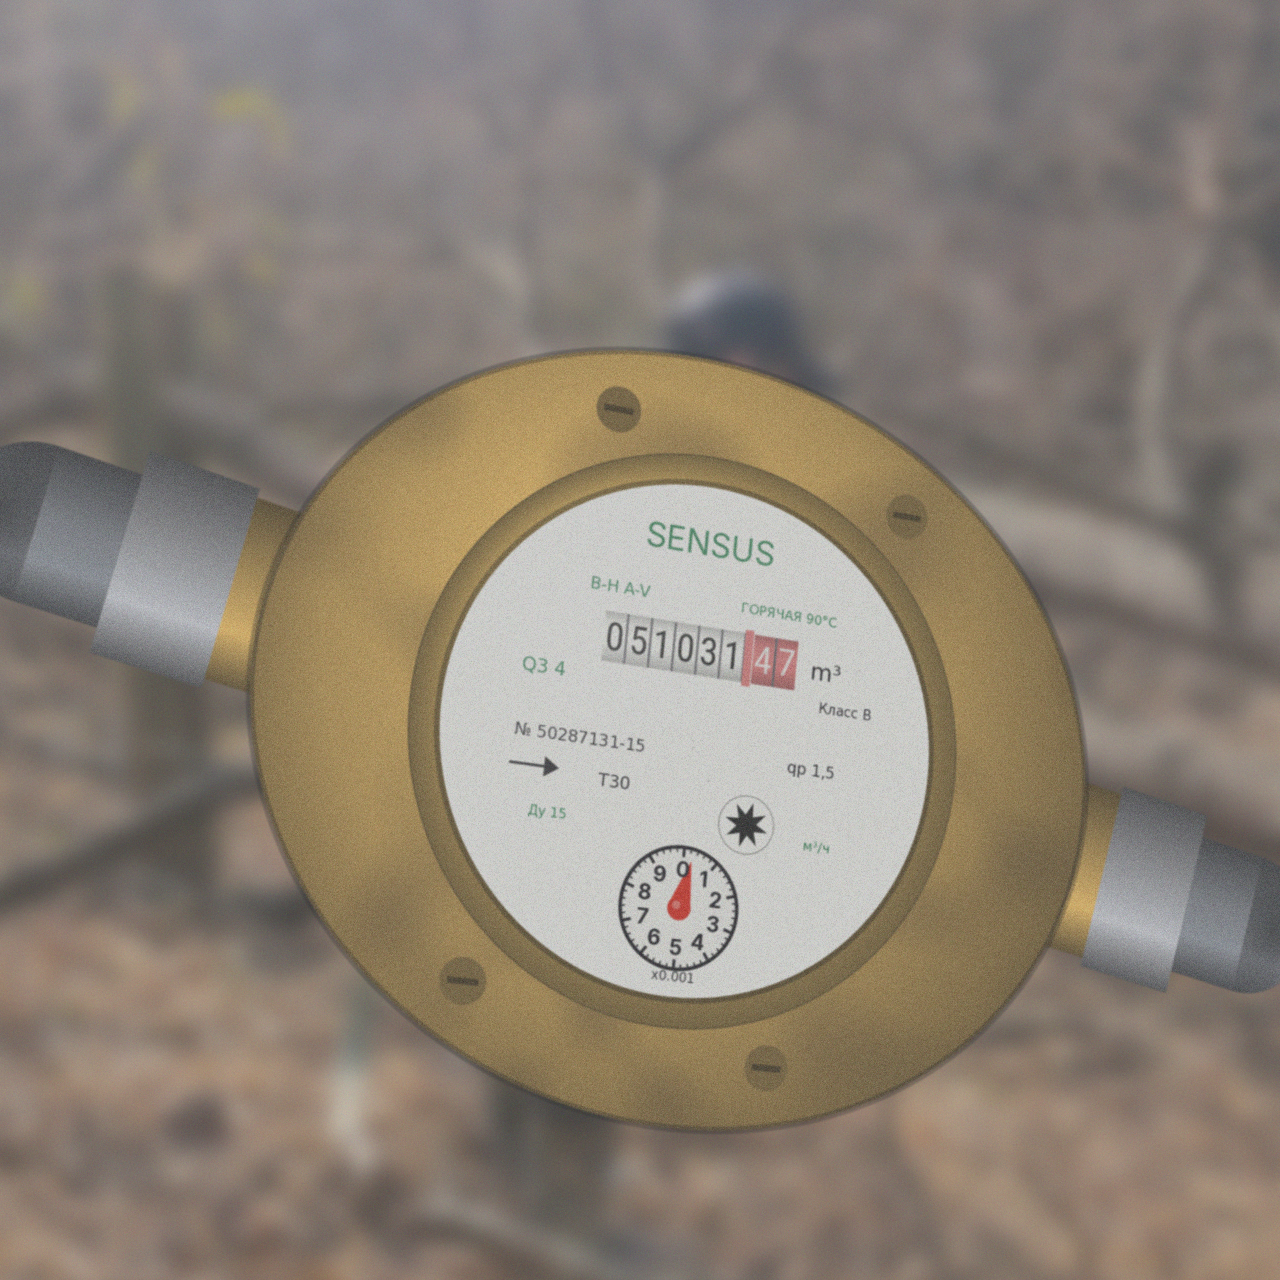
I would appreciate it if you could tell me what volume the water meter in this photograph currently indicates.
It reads 51031.470 m³
